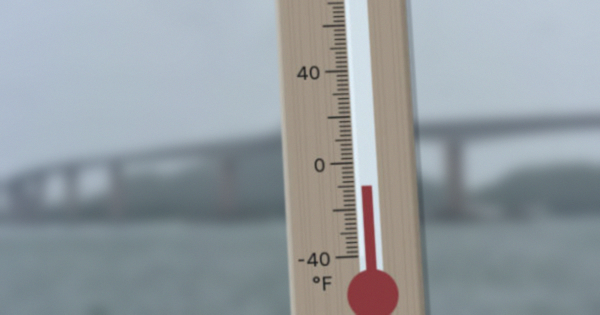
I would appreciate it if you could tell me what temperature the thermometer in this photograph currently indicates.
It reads -10 °F
